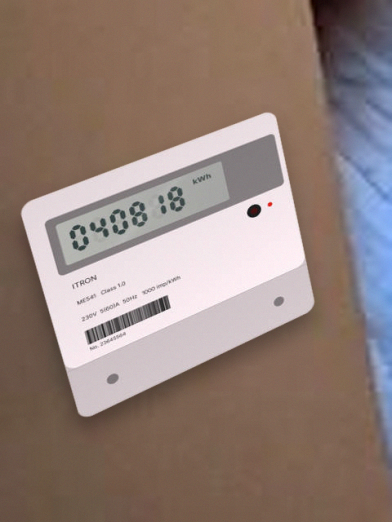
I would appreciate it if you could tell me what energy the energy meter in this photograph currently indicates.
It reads 40818 kWh
